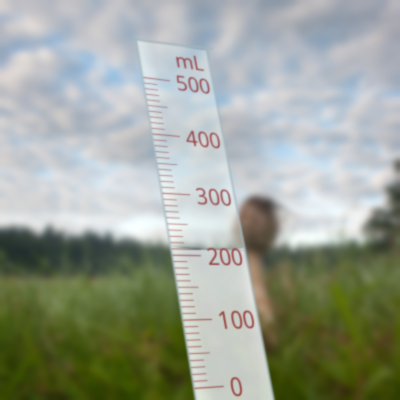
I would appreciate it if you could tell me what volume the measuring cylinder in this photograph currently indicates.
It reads 210 mL
